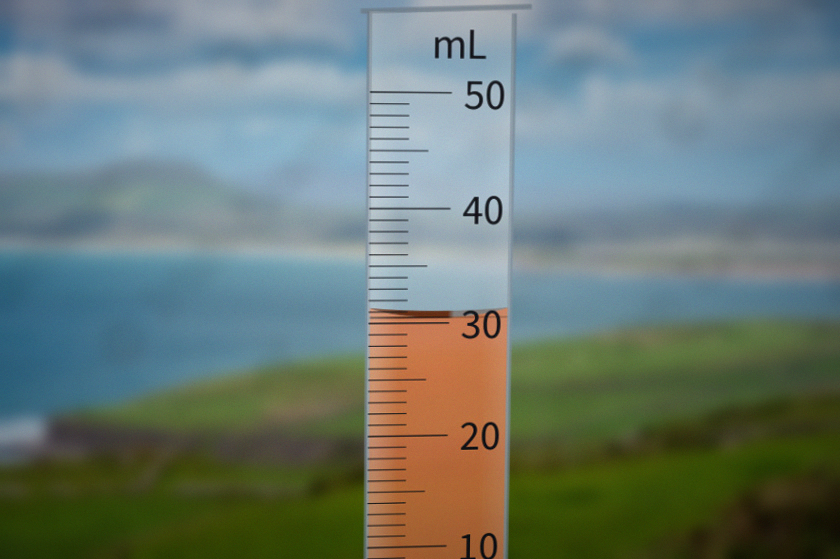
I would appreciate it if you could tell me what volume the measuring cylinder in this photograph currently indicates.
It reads 30.5 mL
